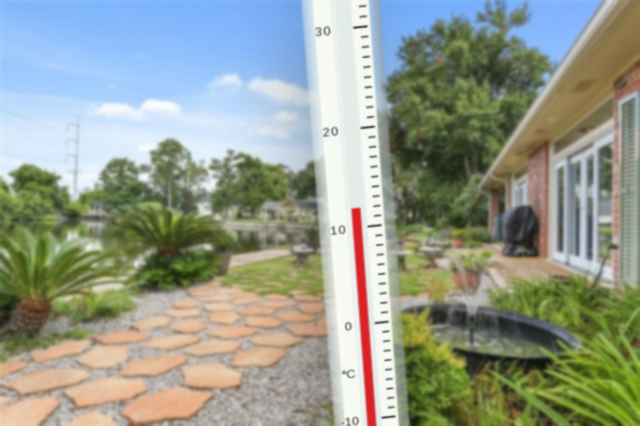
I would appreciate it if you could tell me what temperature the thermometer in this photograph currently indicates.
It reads 12 °C
